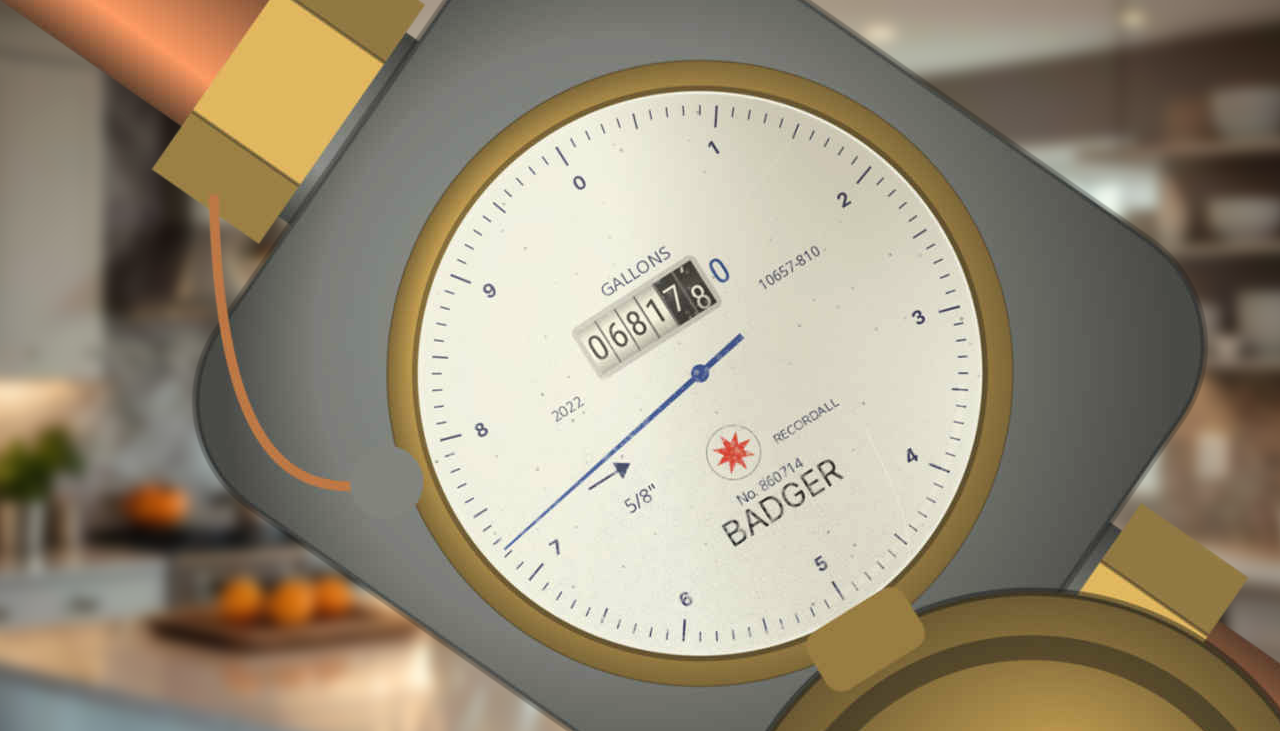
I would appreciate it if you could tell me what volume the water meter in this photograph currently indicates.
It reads 681777.2 gal
